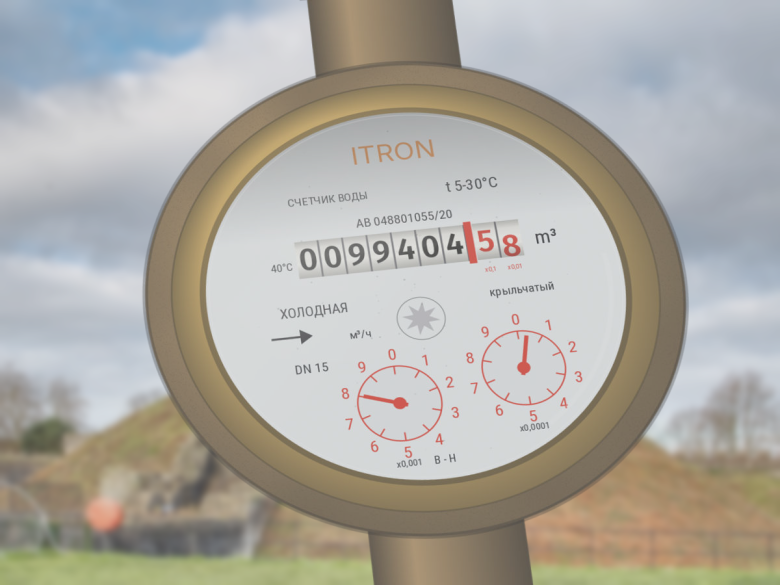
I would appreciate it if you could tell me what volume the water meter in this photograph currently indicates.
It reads 99404.5780 m³
